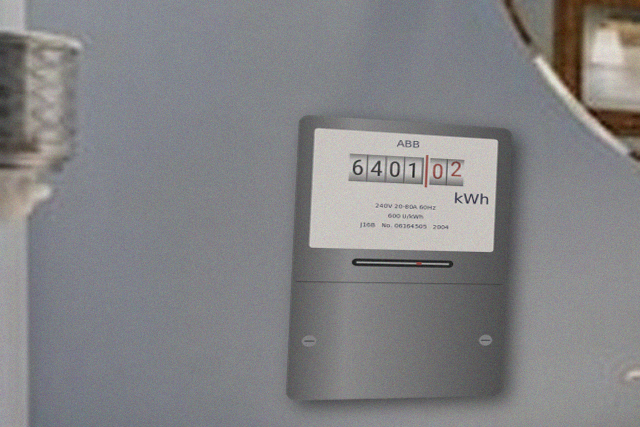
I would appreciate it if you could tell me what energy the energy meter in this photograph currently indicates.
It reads 6401.02 kWh
